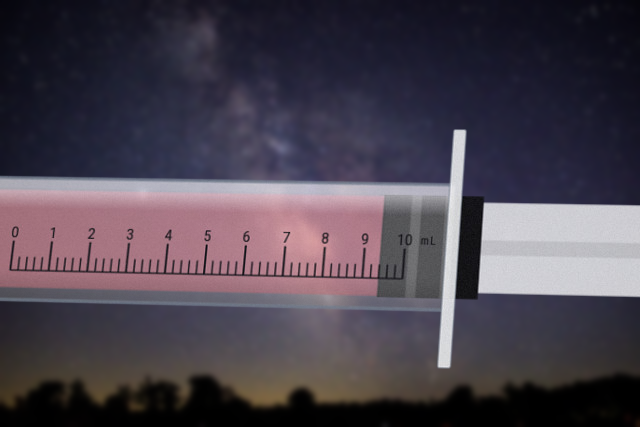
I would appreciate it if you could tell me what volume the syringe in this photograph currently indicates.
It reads 9.4 mL
